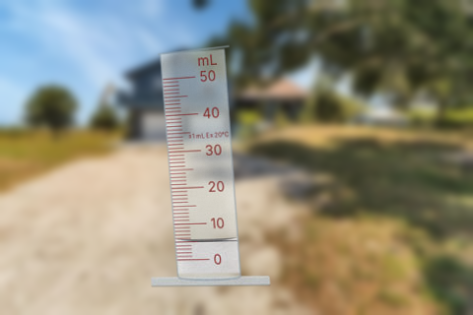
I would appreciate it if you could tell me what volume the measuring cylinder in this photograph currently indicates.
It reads 5 mL
